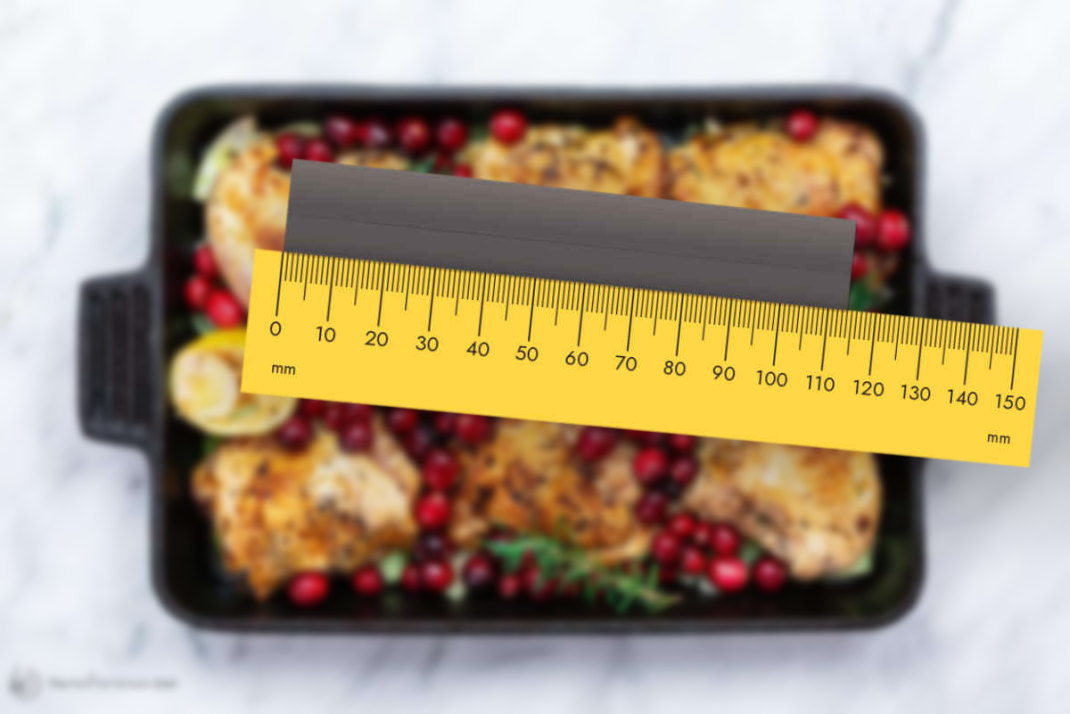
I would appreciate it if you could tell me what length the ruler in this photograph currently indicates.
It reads 114 mm
